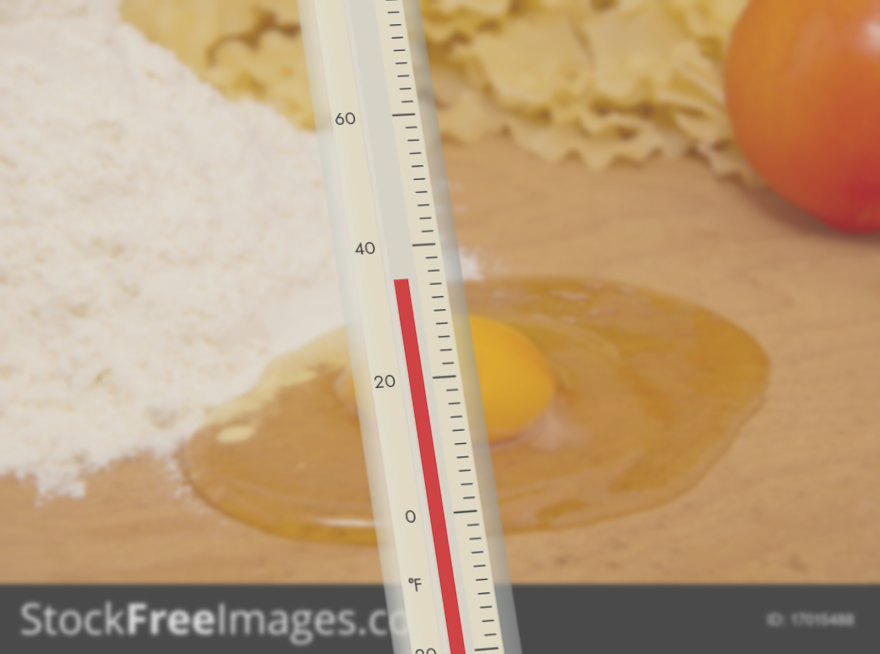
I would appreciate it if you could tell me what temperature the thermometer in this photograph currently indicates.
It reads 35 °F
